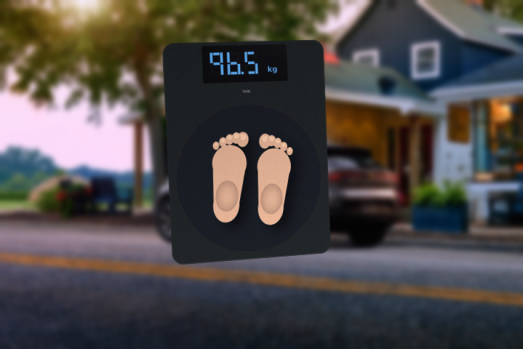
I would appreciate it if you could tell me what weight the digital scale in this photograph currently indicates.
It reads 96.5 kg
